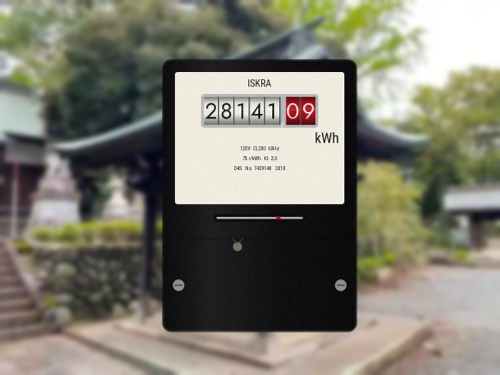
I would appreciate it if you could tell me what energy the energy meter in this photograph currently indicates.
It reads 28141.09 kWh
